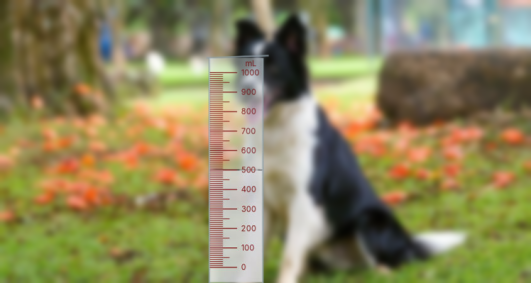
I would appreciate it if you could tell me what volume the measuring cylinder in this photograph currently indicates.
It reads 500 mL
